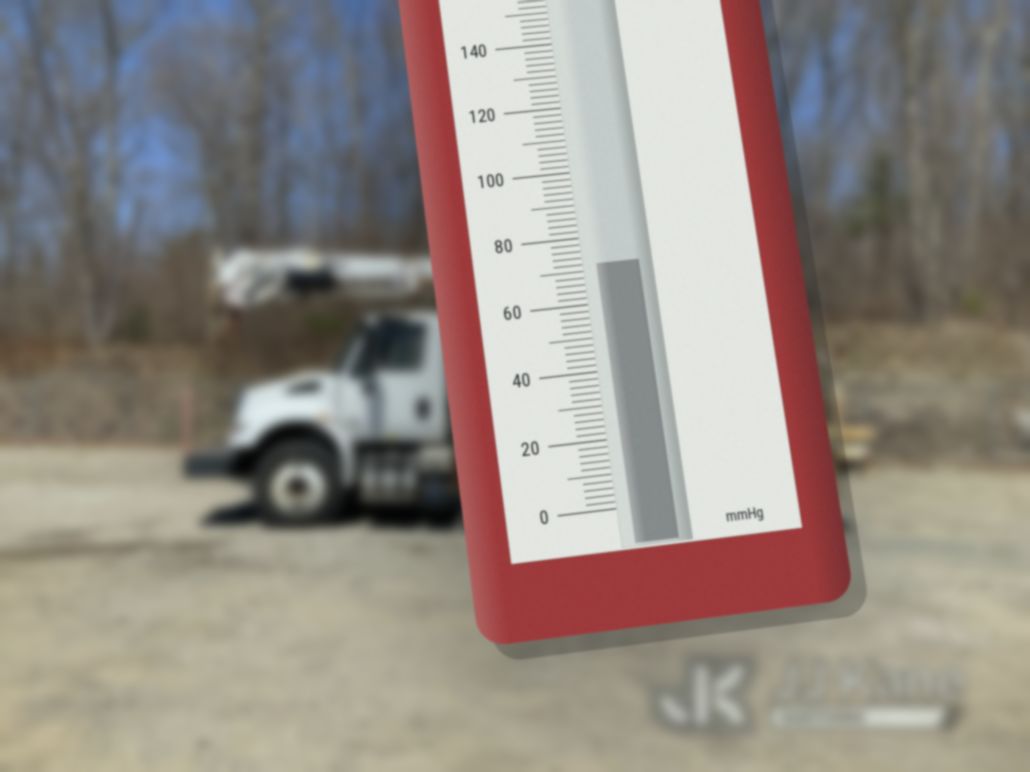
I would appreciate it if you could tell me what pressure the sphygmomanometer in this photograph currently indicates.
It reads 72 mmHg
